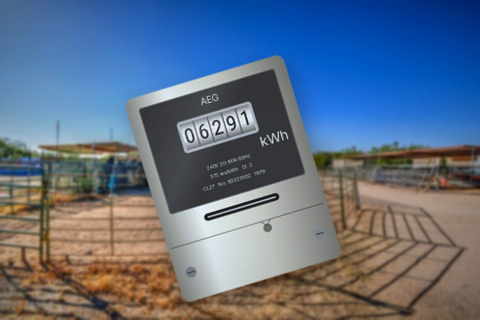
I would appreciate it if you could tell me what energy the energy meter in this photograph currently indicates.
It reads 6291 kWh
